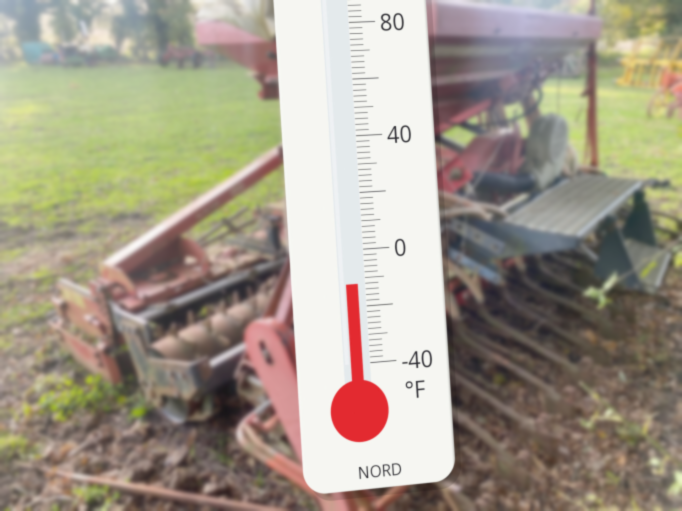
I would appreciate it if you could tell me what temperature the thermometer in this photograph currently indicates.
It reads -12 °F
